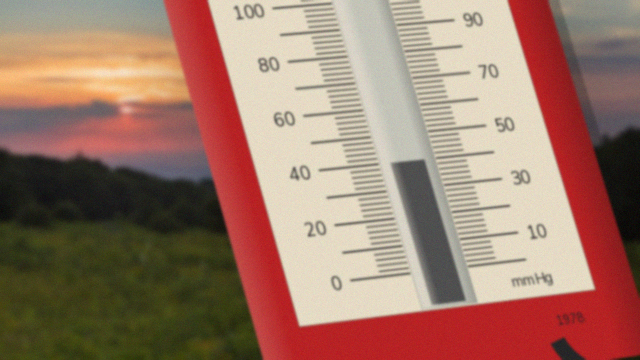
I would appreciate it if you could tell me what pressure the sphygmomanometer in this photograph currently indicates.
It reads 40 mmHg
